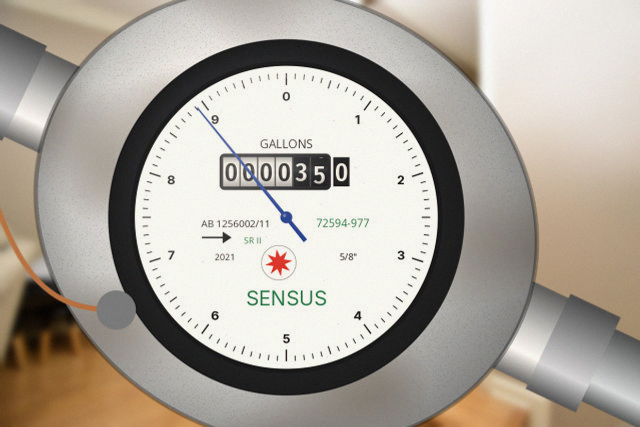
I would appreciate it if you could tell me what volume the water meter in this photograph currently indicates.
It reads 348.9 gal
